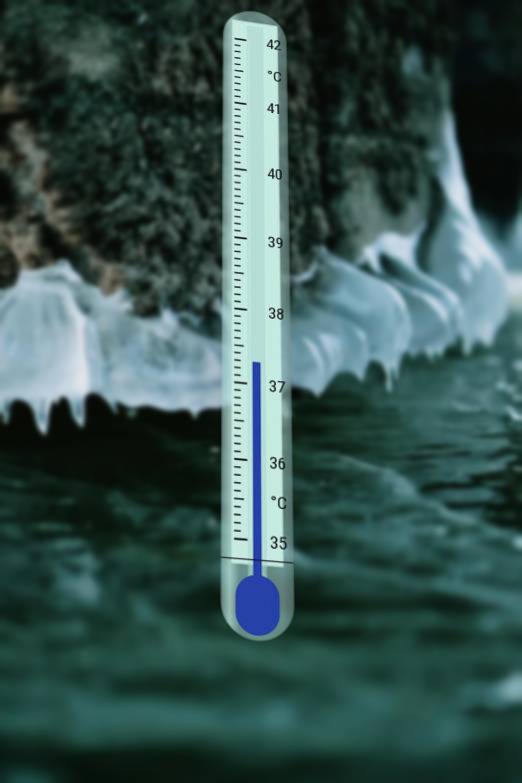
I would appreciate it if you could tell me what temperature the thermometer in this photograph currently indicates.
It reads 37.3 °C
